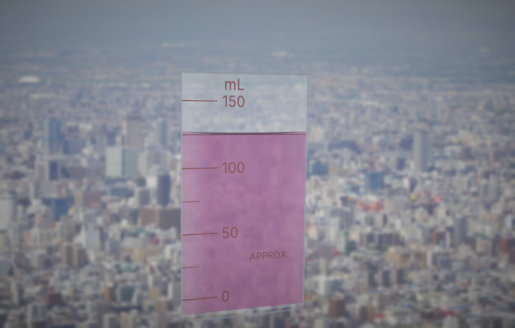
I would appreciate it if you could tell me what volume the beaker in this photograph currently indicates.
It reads 125 mL
